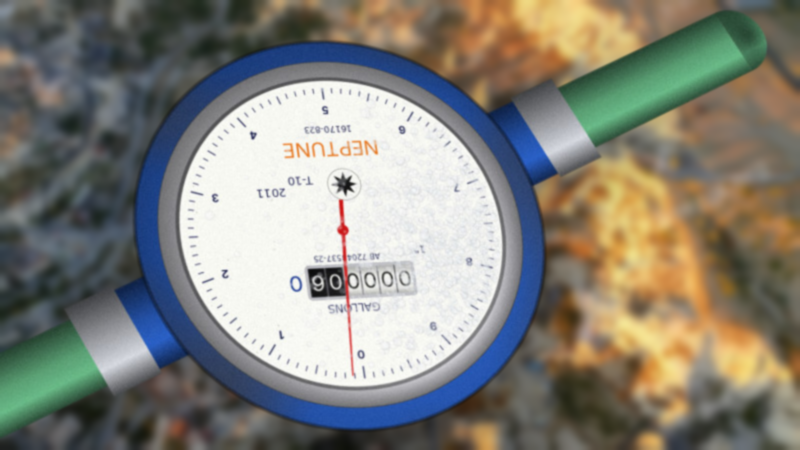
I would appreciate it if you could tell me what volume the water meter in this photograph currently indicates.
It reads 60.1 gal
